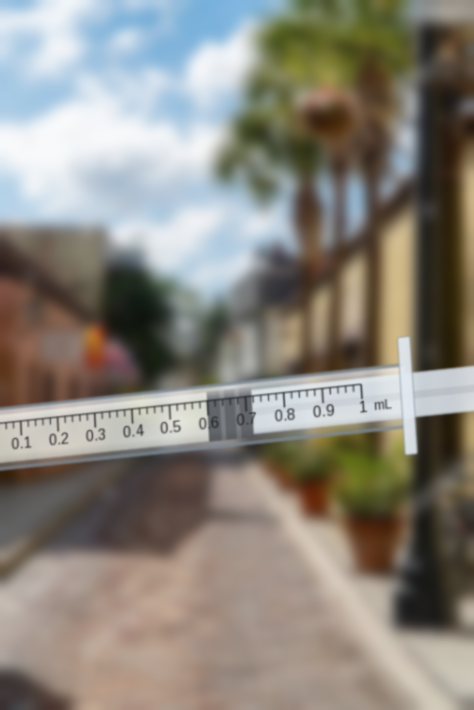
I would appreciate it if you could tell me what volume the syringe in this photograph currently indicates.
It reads 0.6 mL
